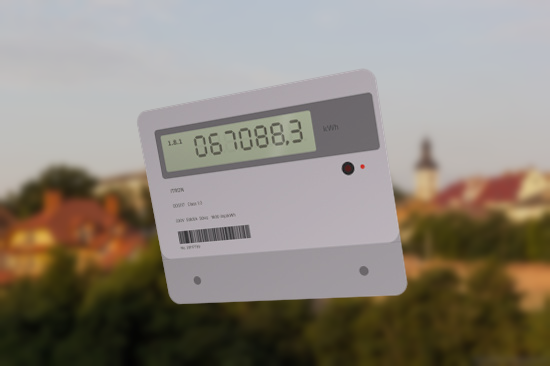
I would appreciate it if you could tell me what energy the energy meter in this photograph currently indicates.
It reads 67088.3 kWh
